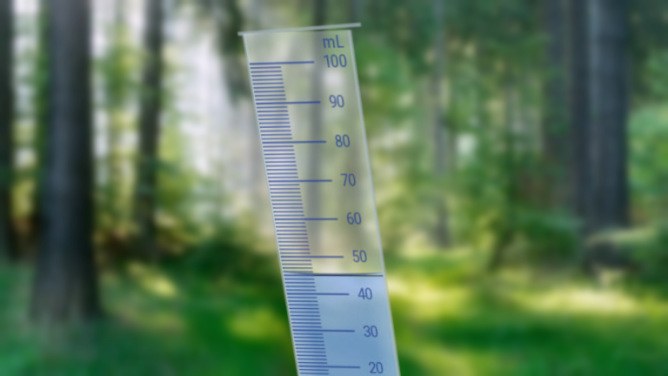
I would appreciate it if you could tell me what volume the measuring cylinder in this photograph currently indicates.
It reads 45 mL
